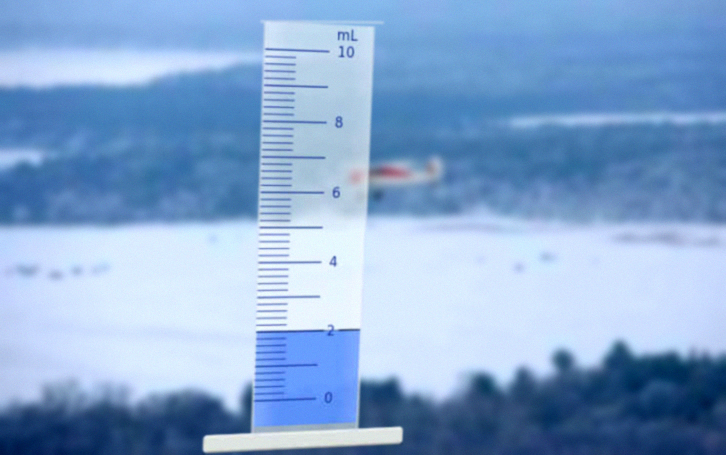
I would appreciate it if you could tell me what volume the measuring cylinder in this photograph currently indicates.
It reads 2 mL
